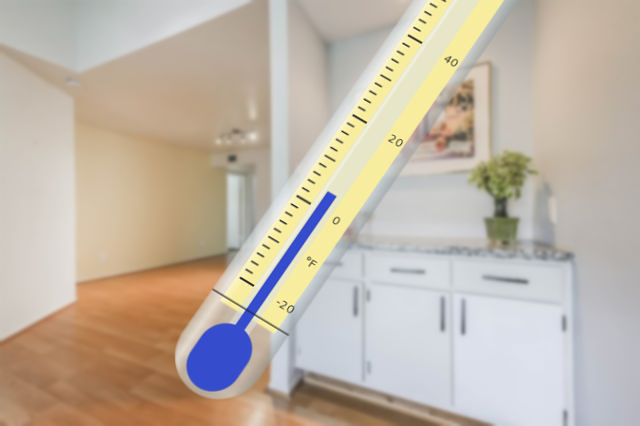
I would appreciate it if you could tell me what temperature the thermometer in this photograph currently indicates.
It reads 4 °F
